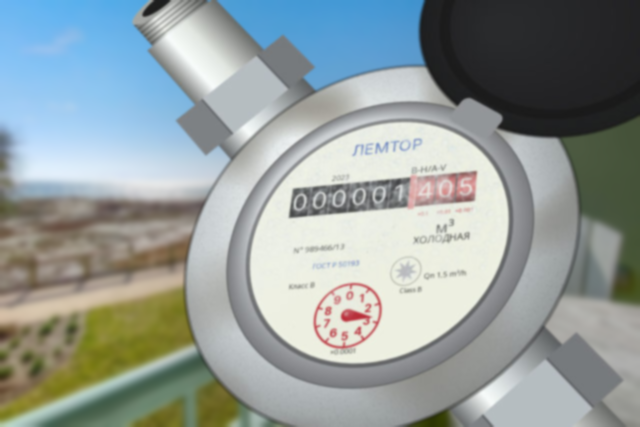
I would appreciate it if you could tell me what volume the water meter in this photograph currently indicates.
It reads 1.4052 m³
